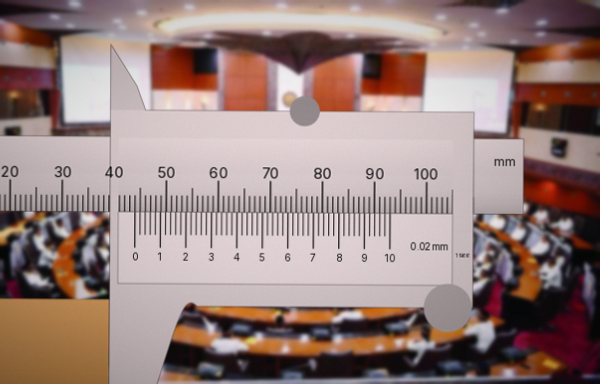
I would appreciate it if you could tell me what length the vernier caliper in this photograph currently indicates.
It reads 44.0 mm
